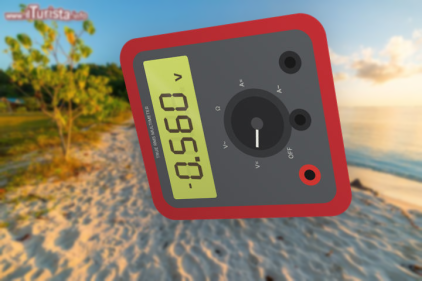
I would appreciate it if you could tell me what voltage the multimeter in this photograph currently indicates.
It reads -0.560 V
